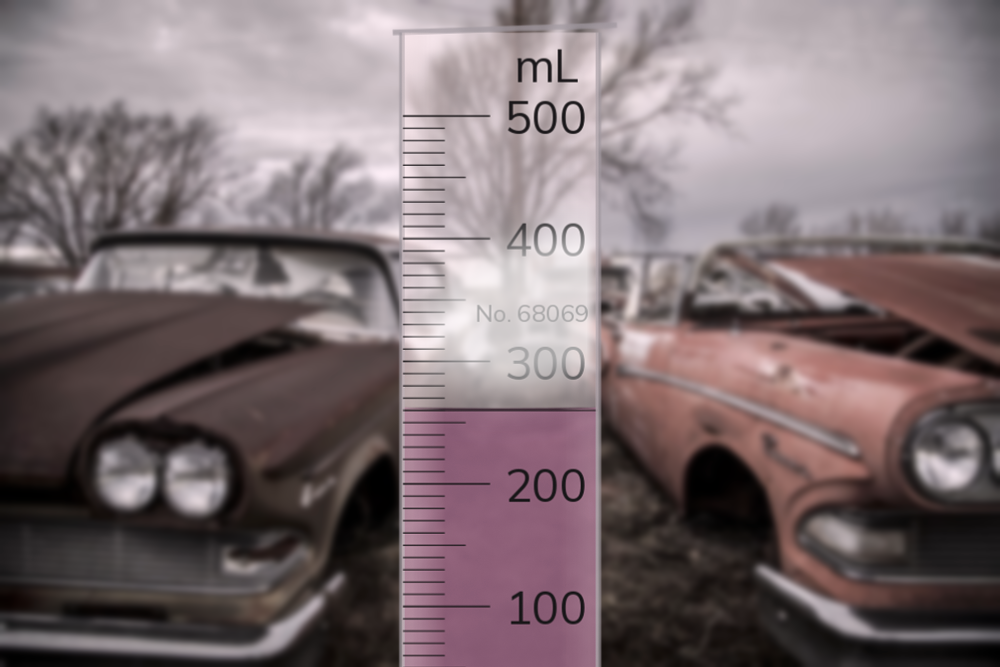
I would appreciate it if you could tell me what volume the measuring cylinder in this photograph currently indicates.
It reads 260 mL
